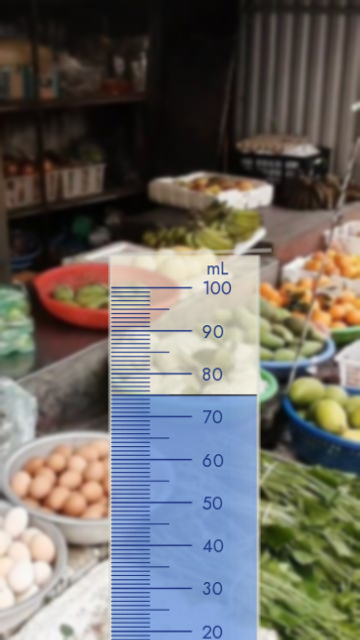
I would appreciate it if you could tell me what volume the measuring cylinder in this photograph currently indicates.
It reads 75 mL
